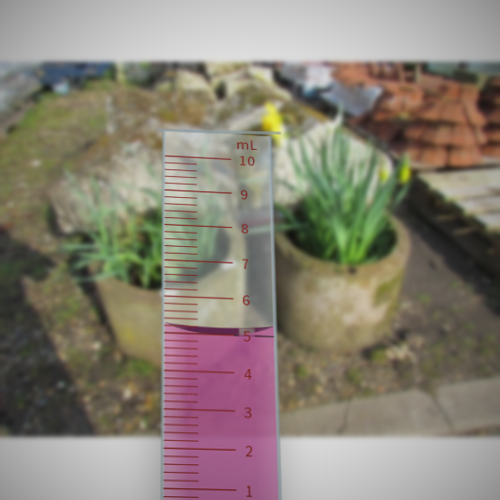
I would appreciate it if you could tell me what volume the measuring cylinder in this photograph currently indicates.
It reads 5 mL
